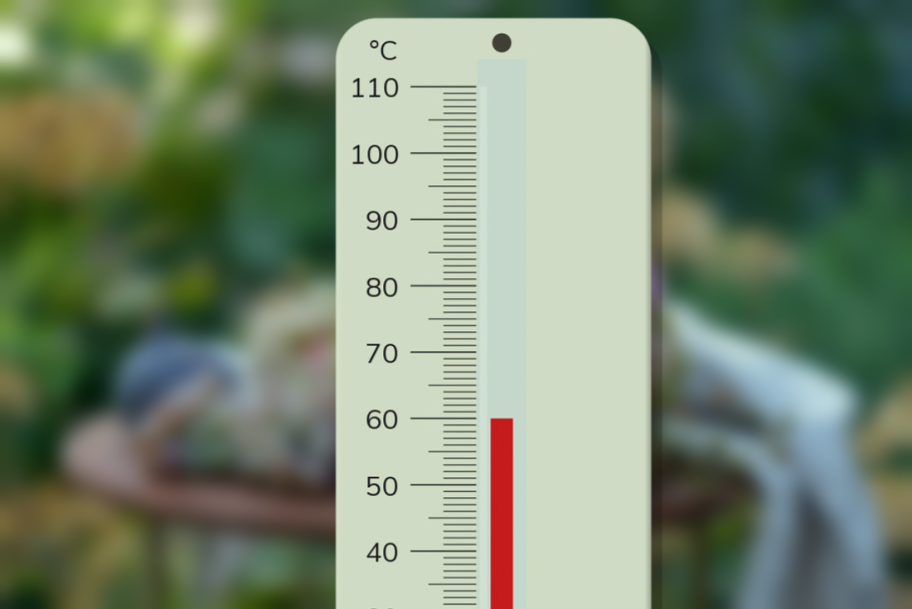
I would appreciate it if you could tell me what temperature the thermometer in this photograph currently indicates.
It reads 60 °C
